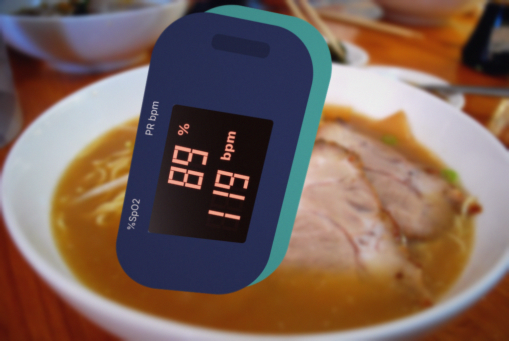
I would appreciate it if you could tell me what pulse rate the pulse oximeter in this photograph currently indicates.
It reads 119 bpm
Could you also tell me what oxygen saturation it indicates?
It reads 89 %
